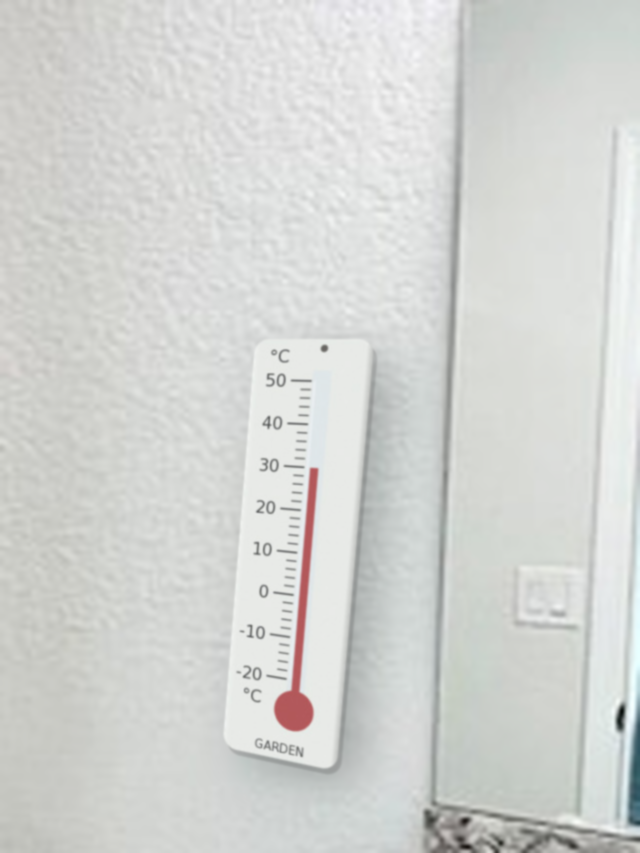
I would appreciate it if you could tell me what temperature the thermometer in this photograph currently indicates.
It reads 30 °C
